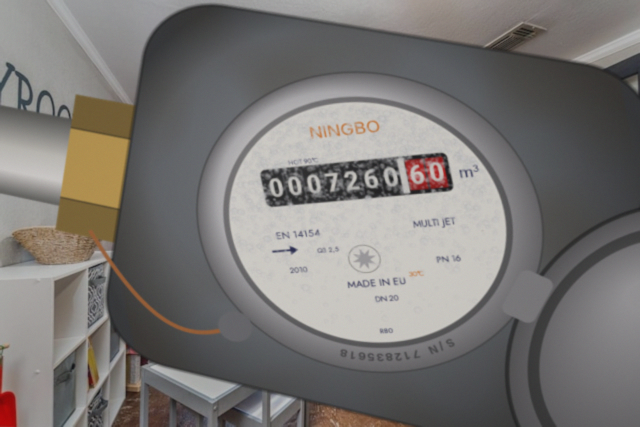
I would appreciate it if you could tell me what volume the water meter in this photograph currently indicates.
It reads 7260.60 m³
